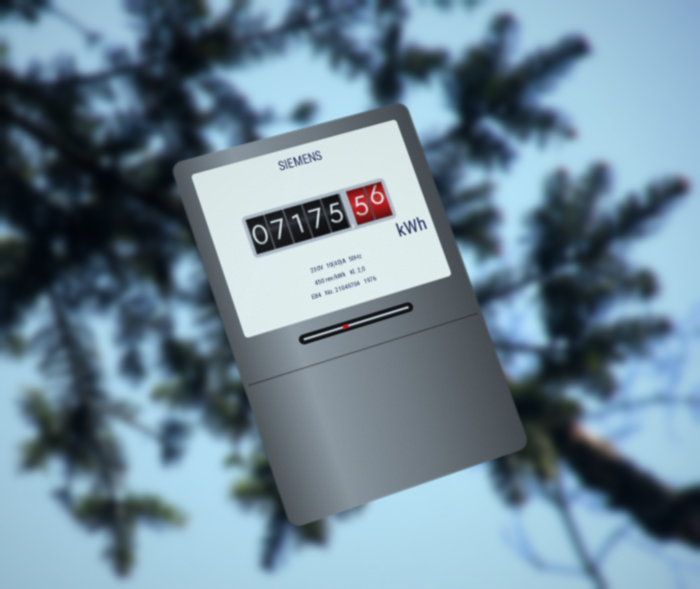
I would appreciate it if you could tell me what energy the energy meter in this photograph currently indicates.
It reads 7175.56 kWh
